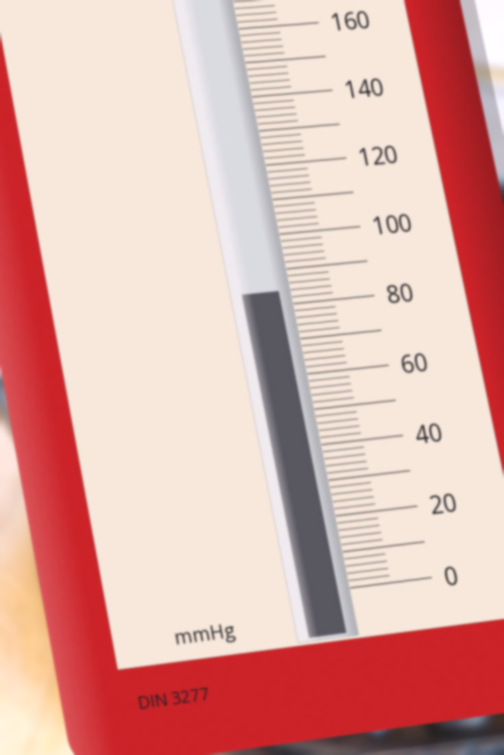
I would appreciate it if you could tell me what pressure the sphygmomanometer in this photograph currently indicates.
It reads 84 mmHg
